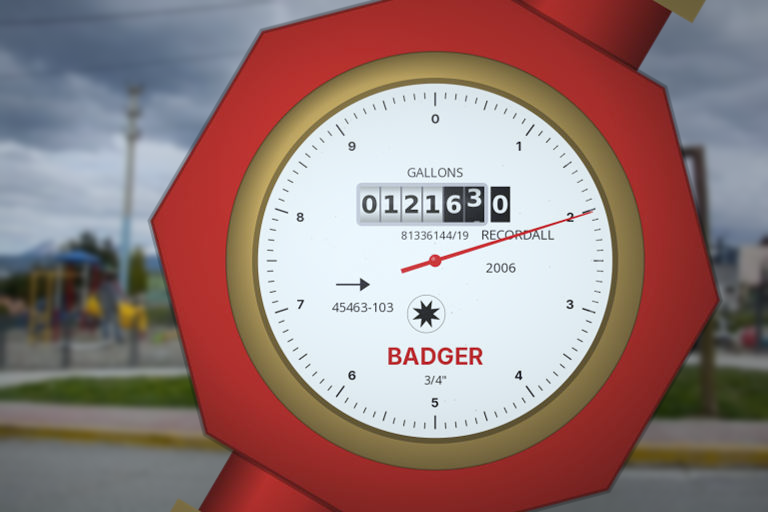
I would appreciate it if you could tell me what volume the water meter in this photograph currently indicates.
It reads 121632.0 gal
